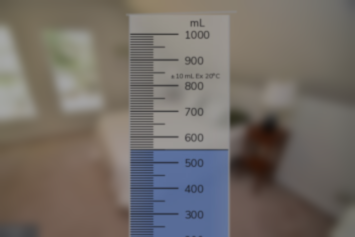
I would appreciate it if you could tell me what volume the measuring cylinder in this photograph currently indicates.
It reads 550 mL
